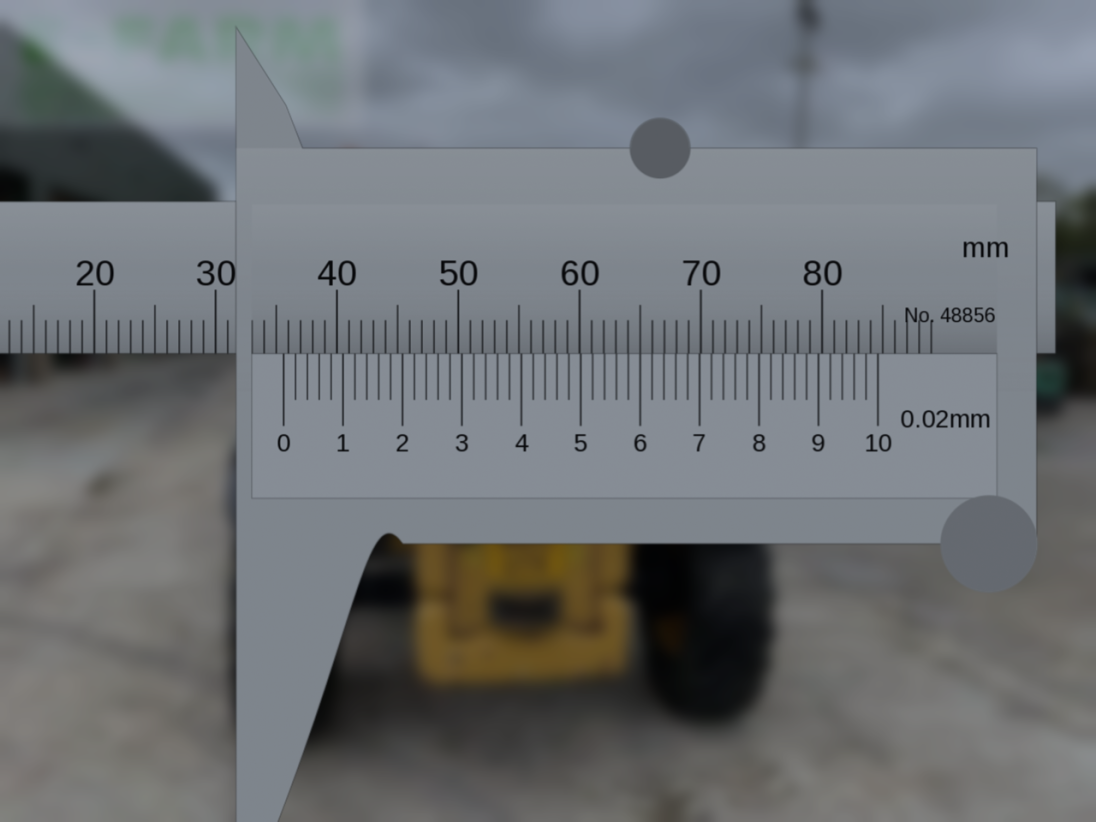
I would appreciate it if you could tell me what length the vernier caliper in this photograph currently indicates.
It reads 35.6 mm
